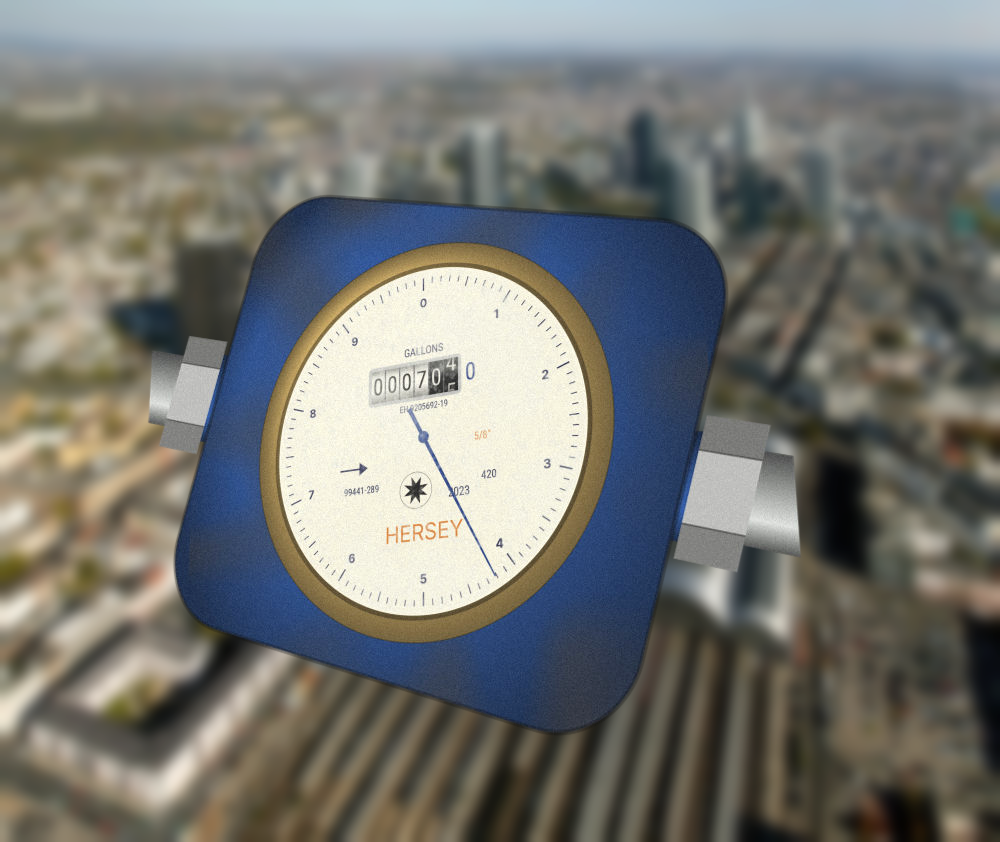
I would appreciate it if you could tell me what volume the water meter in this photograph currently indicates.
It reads 7044.2 gal
